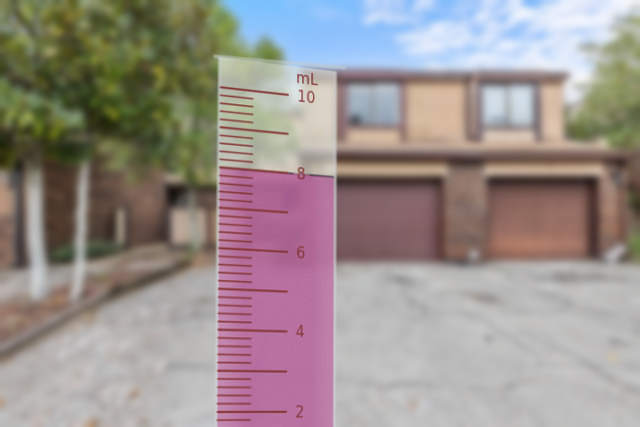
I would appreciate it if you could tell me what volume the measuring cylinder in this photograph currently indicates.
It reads 8 mL
